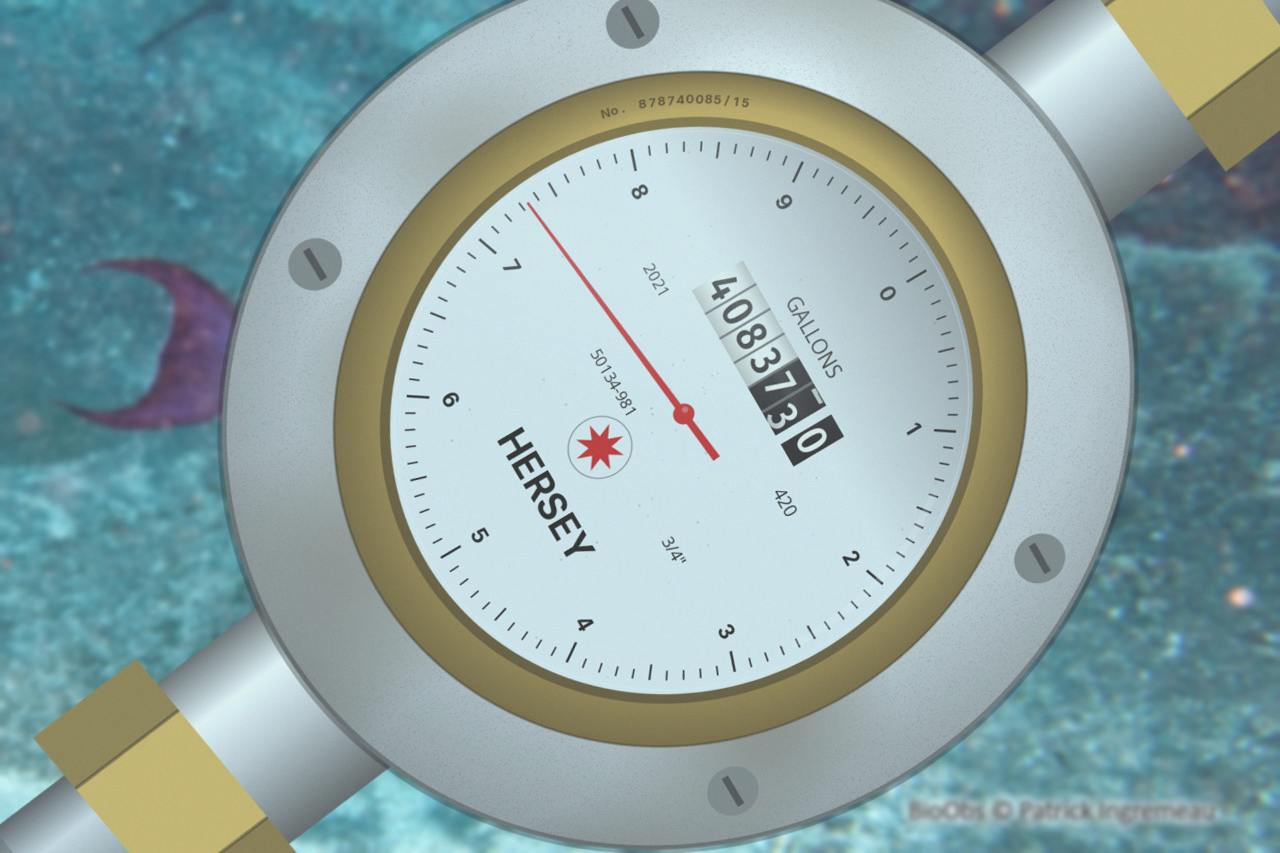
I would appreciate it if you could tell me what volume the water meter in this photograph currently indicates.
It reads 4083727.3 gal
